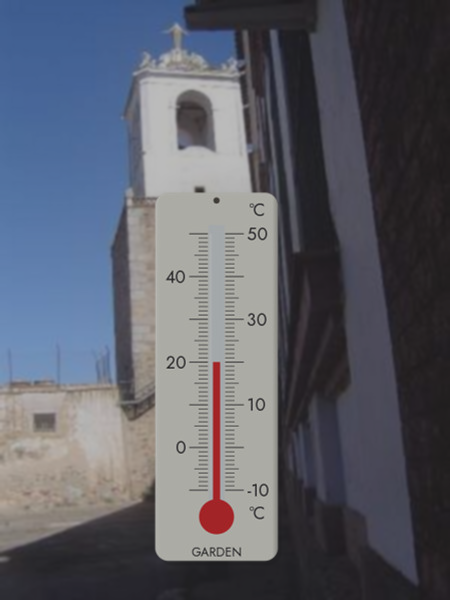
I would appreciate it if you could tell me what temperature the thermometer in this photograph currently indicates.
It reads 20 °C
